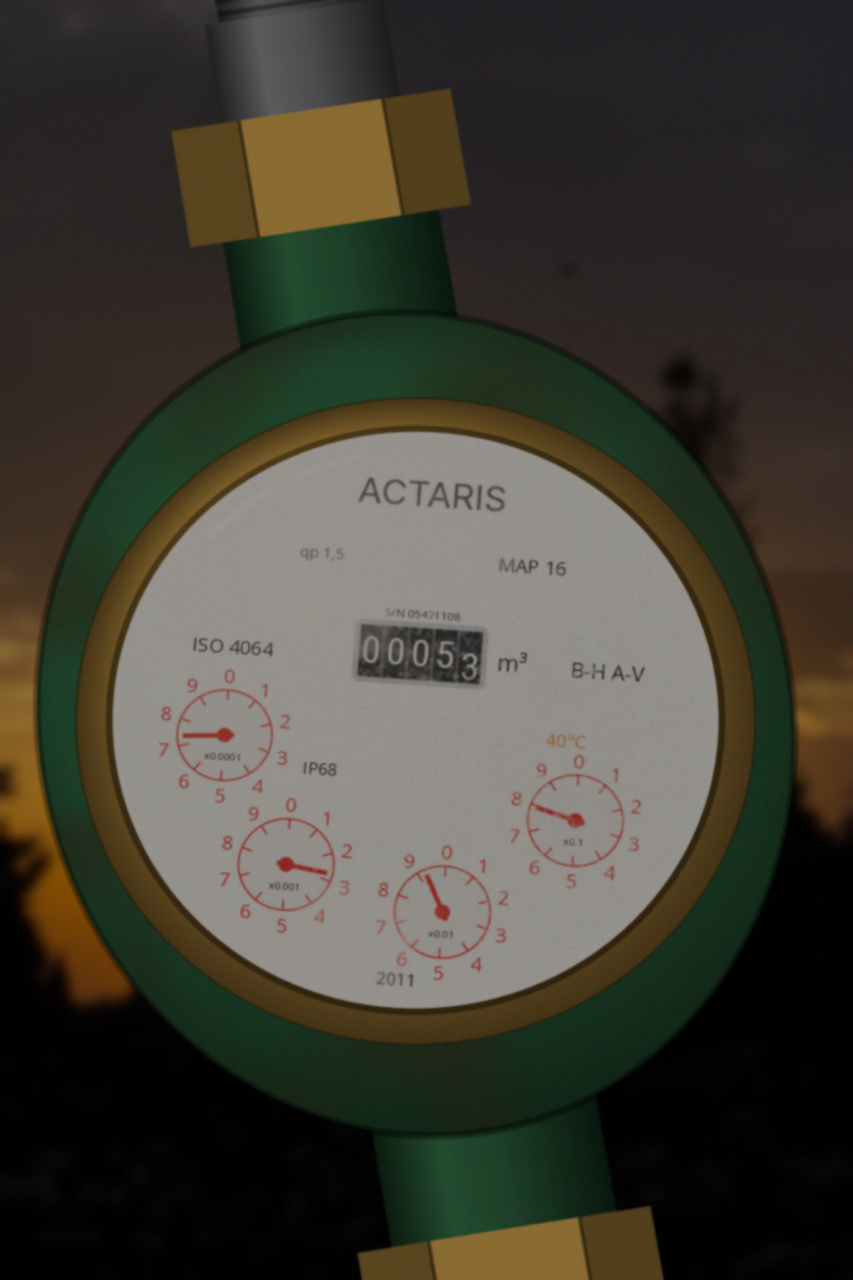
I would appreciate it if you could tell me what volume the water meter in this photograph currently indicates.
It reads 52.7927 m³
